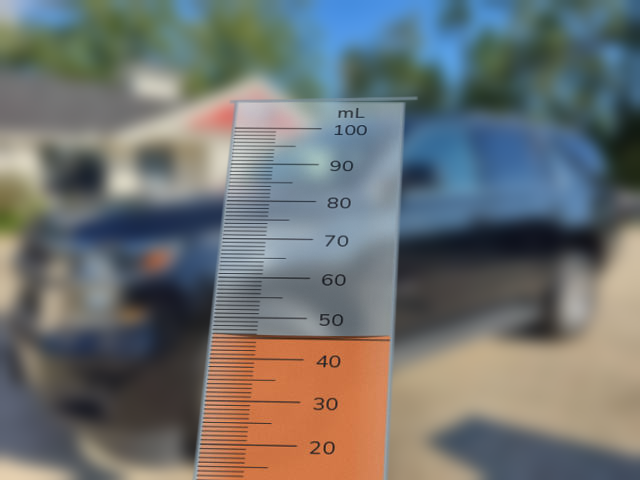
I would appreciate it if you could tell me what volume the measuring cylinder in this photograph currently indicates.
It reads 45 mL
